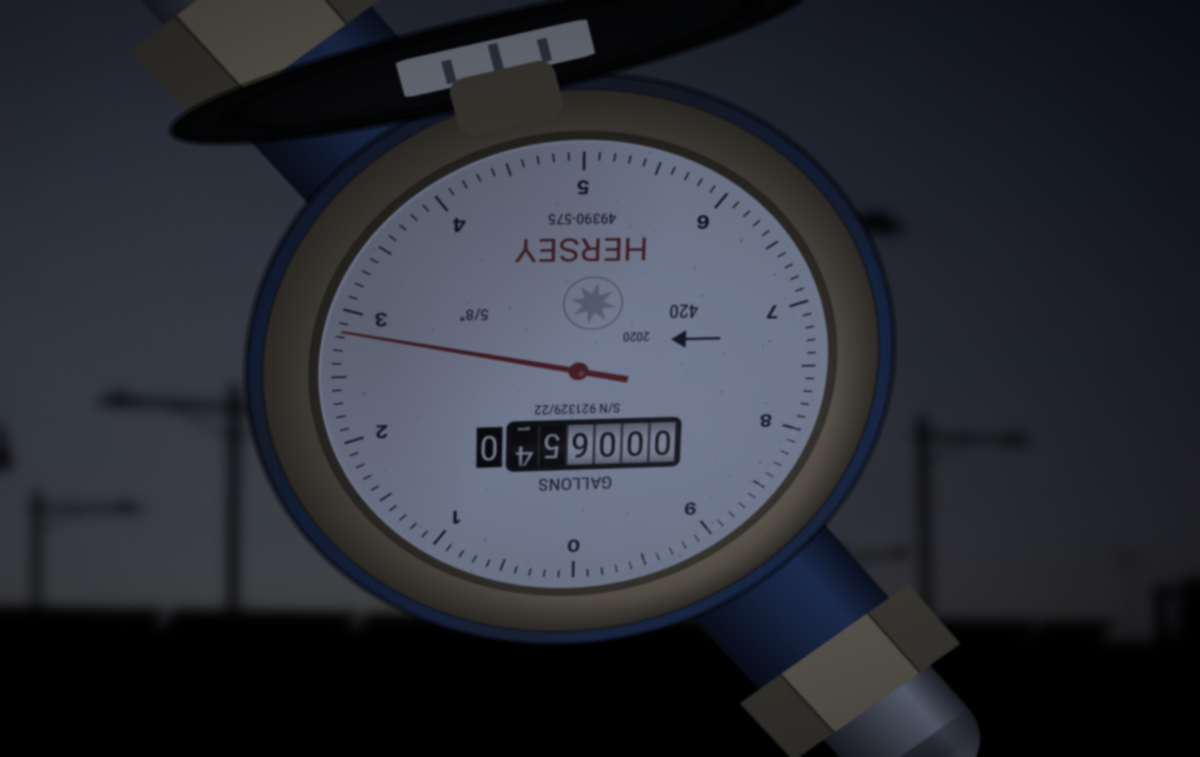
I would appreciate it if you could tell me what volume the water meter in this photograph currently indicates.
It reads 6542.8 gal
